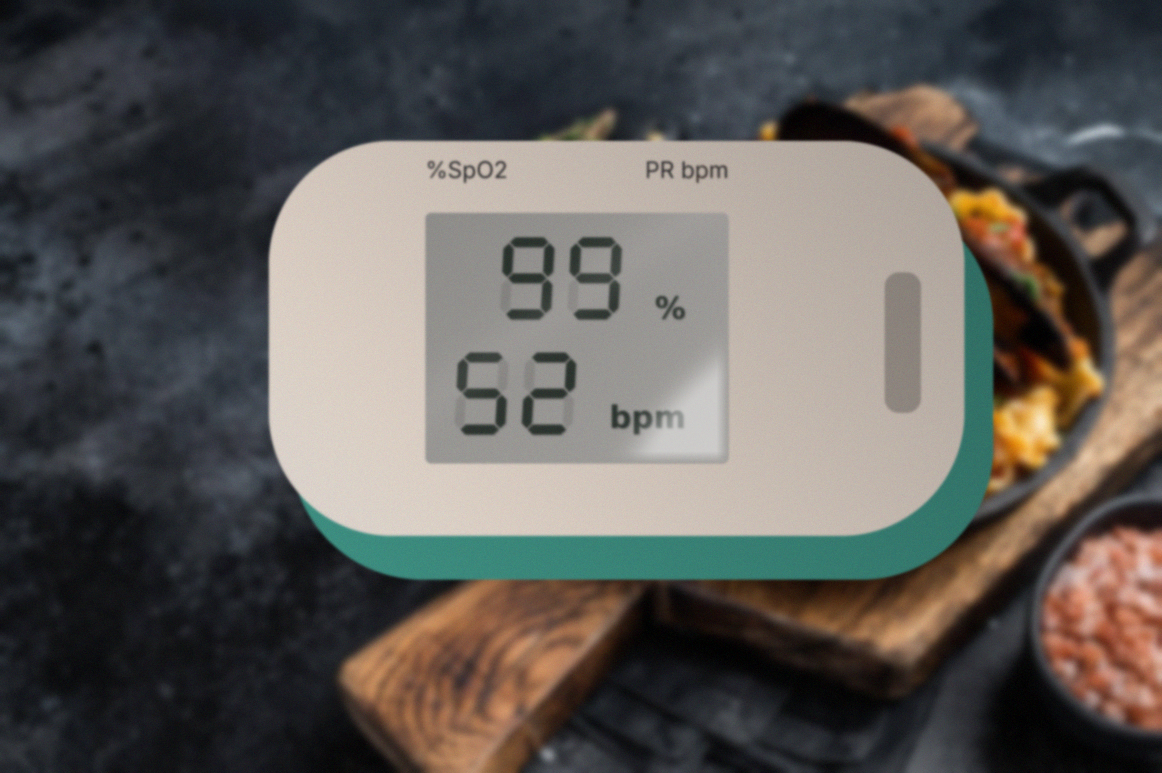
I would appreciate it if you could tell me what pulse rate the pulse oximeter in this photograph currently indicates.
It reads 52 bpm
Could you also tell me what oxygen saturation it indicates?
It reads 99 %
